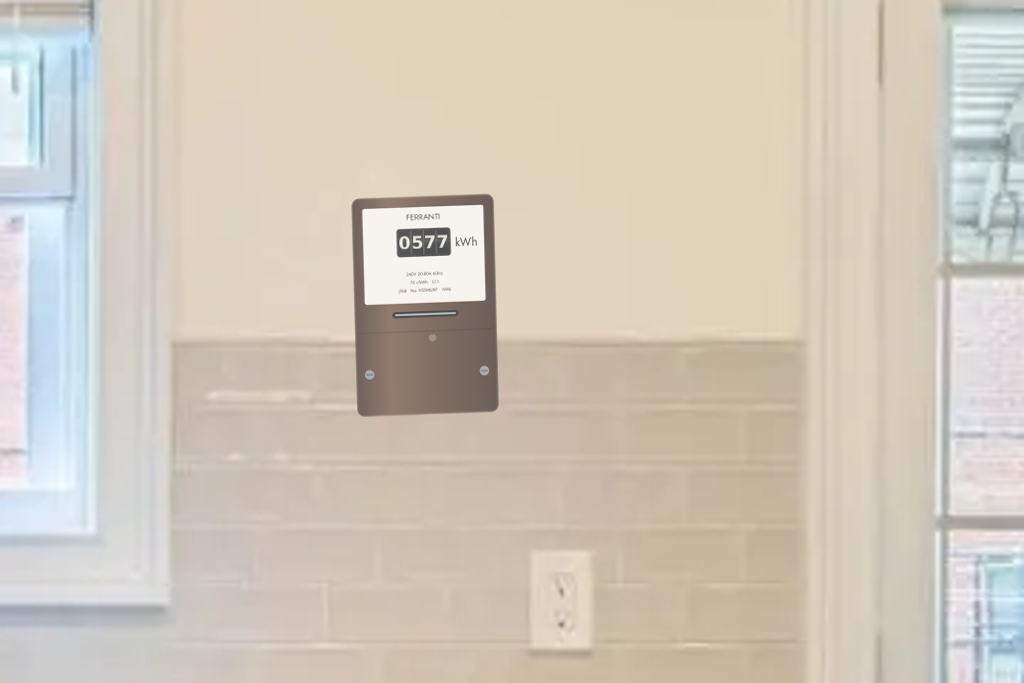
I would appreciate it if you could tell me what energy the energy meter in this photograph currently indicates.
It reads 577 kWh
